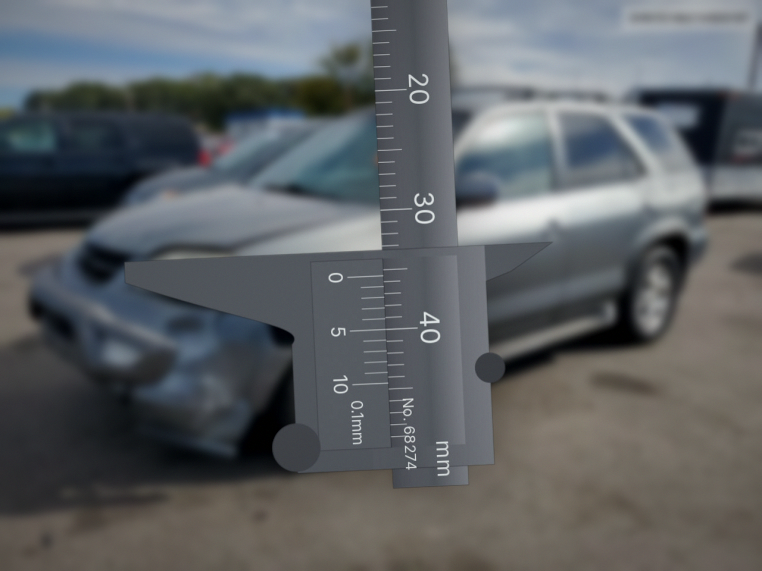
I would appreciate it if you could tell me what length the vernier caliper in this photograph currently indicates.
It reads 35.5 mm
